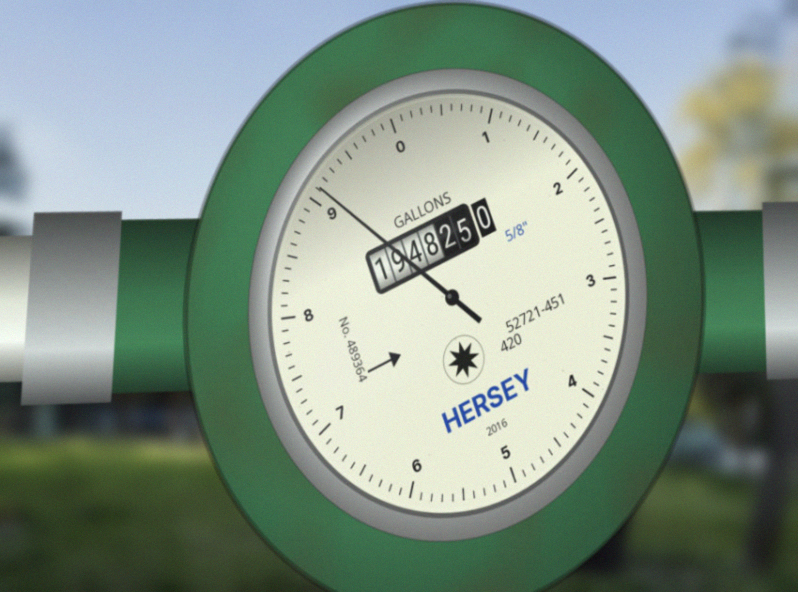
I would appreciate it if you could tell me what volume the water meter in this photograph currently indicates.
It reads 1948249.1 gal
